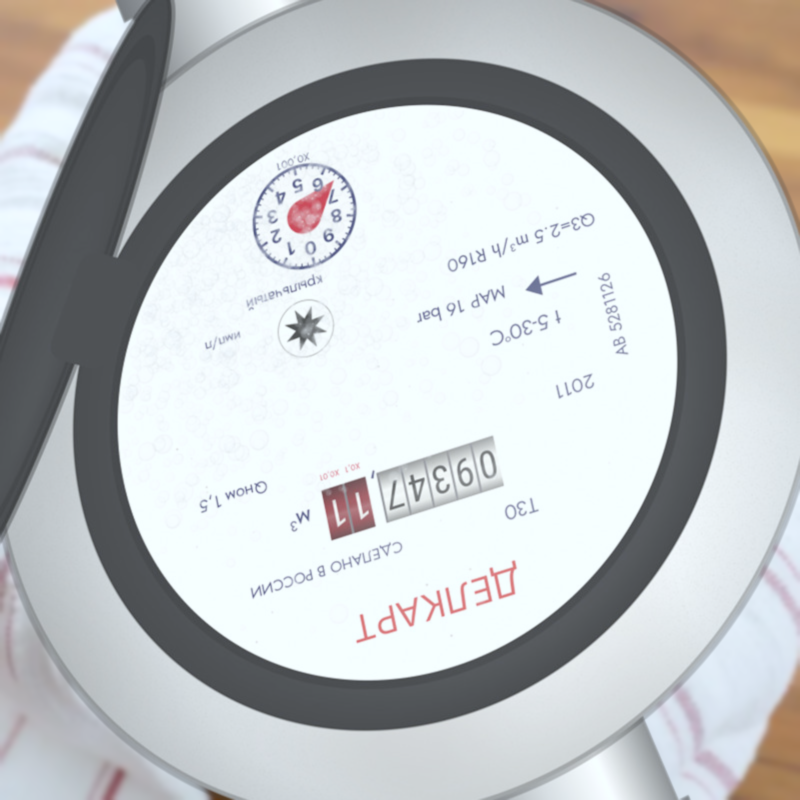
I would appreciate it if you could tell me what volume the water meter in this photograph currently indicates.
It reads 9347.116 m³
